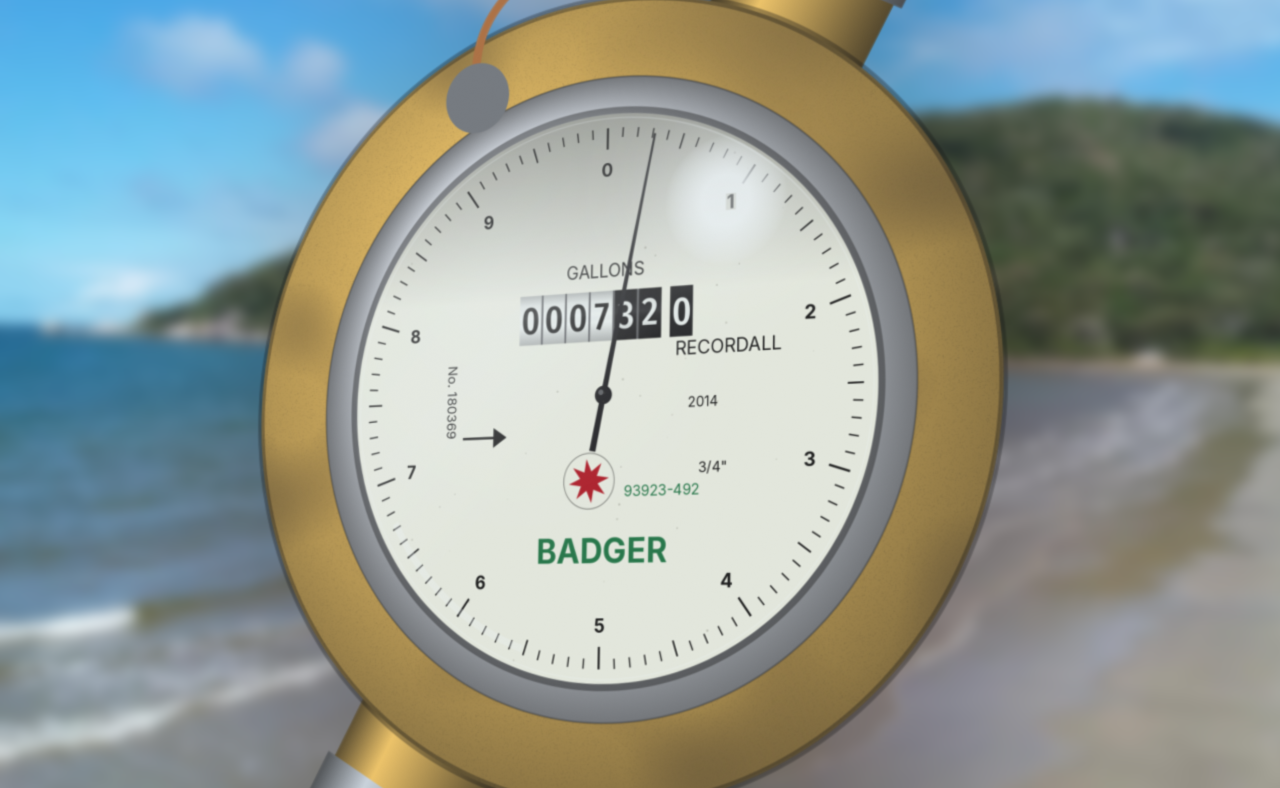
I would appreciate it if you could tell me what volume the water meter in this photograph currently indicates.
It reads 7320.3 gal
